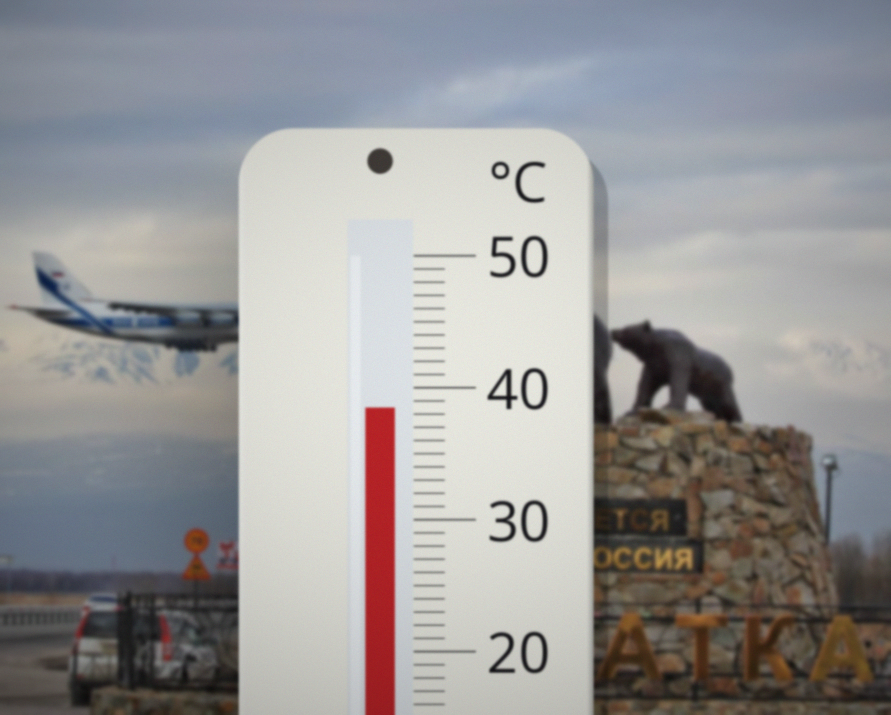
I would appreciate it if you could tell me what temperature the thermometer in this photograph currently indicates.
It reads 38.5 °C
